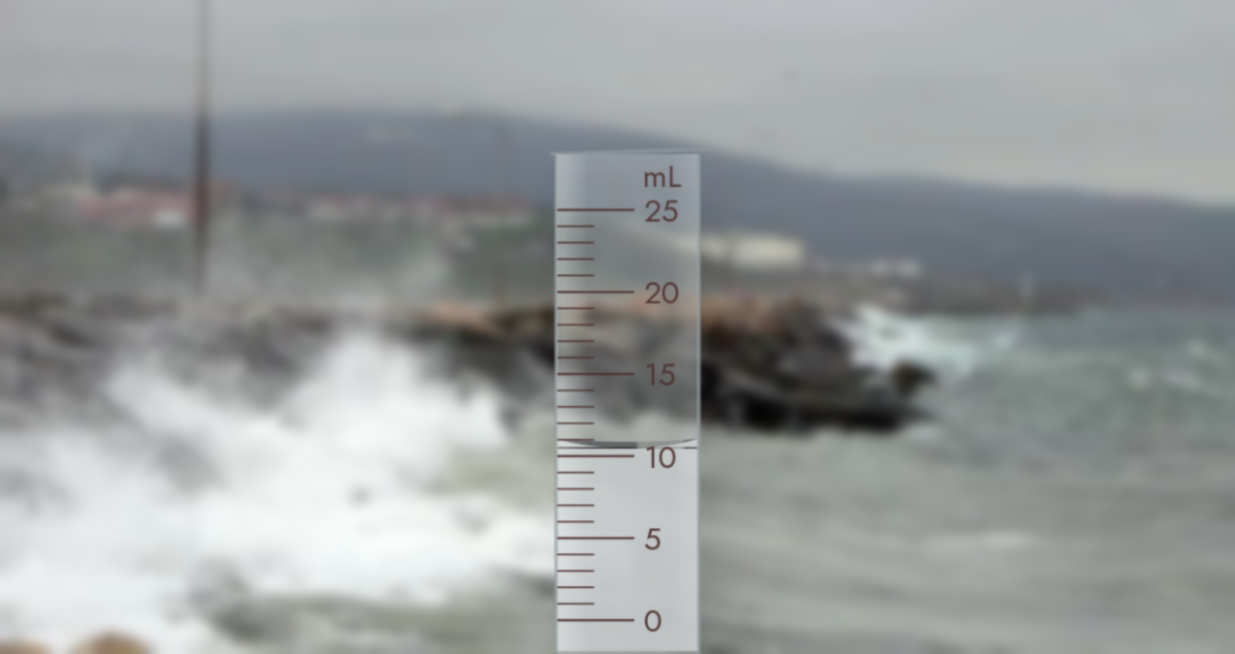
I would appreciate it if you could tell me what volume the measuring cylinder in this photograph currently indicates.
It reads 10.5 mL
